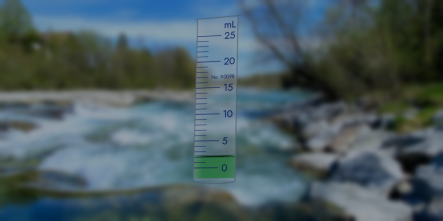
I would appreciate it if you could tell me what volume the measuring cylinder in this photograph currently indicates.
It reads 2 mL
